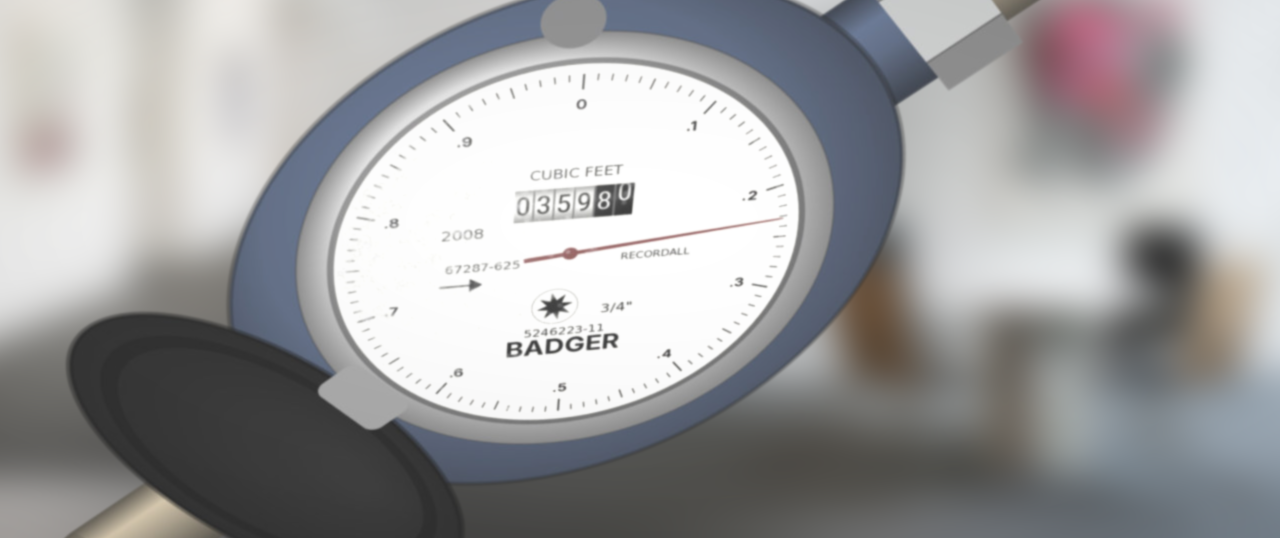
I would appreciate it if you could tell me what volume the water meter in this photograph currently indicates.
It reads 35980.23 ft³
